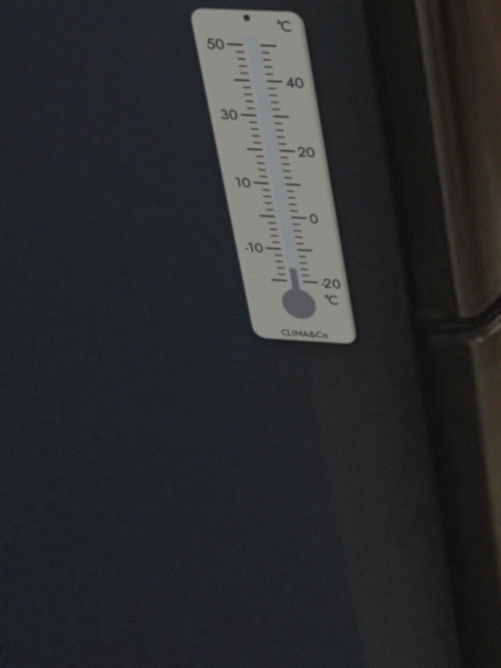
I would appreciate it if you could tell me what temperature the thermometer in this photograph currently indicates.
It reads -16 °C
